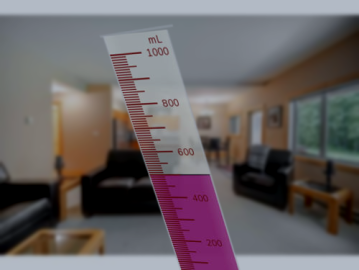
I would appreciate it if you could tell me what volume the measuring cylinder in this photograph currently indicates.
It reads 500 mL
